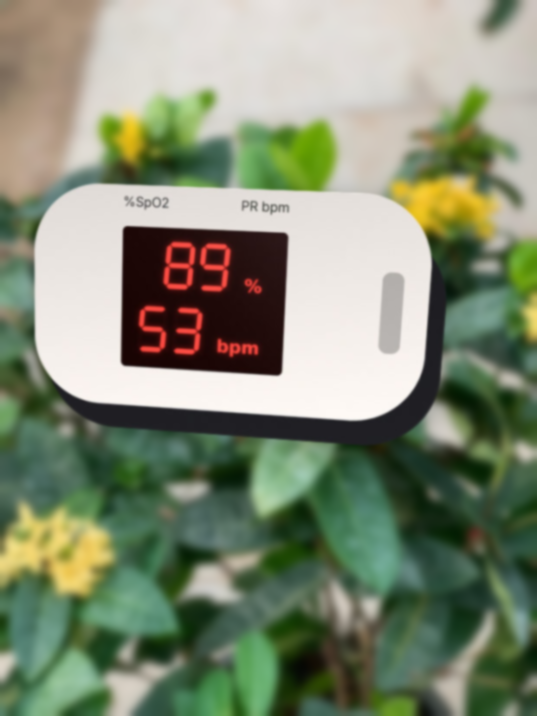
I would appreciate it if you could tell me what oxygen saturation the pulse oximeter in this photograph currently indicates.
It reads 89 %
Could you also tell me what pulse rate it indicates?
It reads 53 bpm
